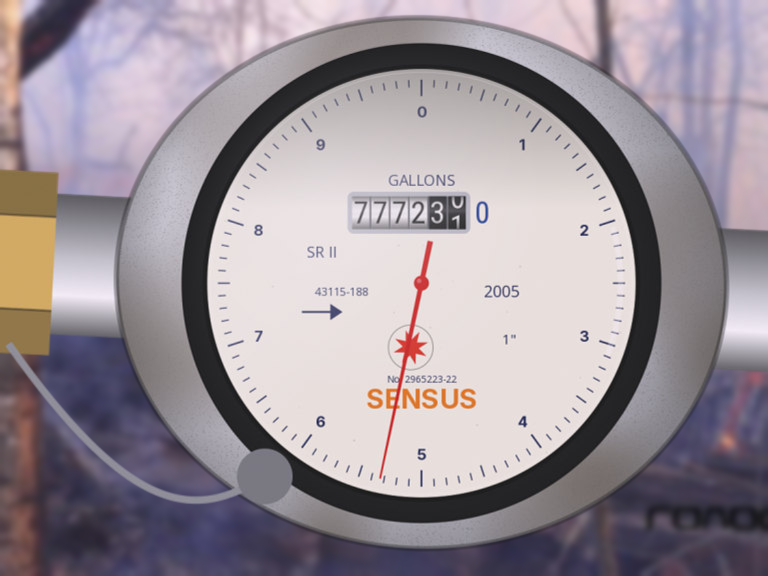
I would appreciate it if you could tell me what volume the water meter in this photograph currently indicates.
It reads 7772305.3 gal
